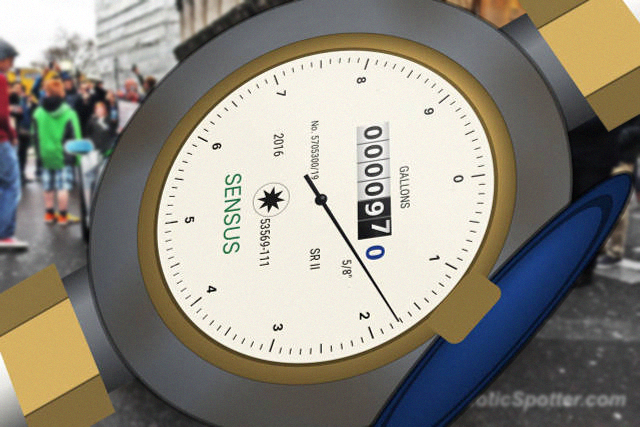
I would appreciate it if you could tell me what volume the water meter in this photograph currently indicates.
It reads 971.7 gal
